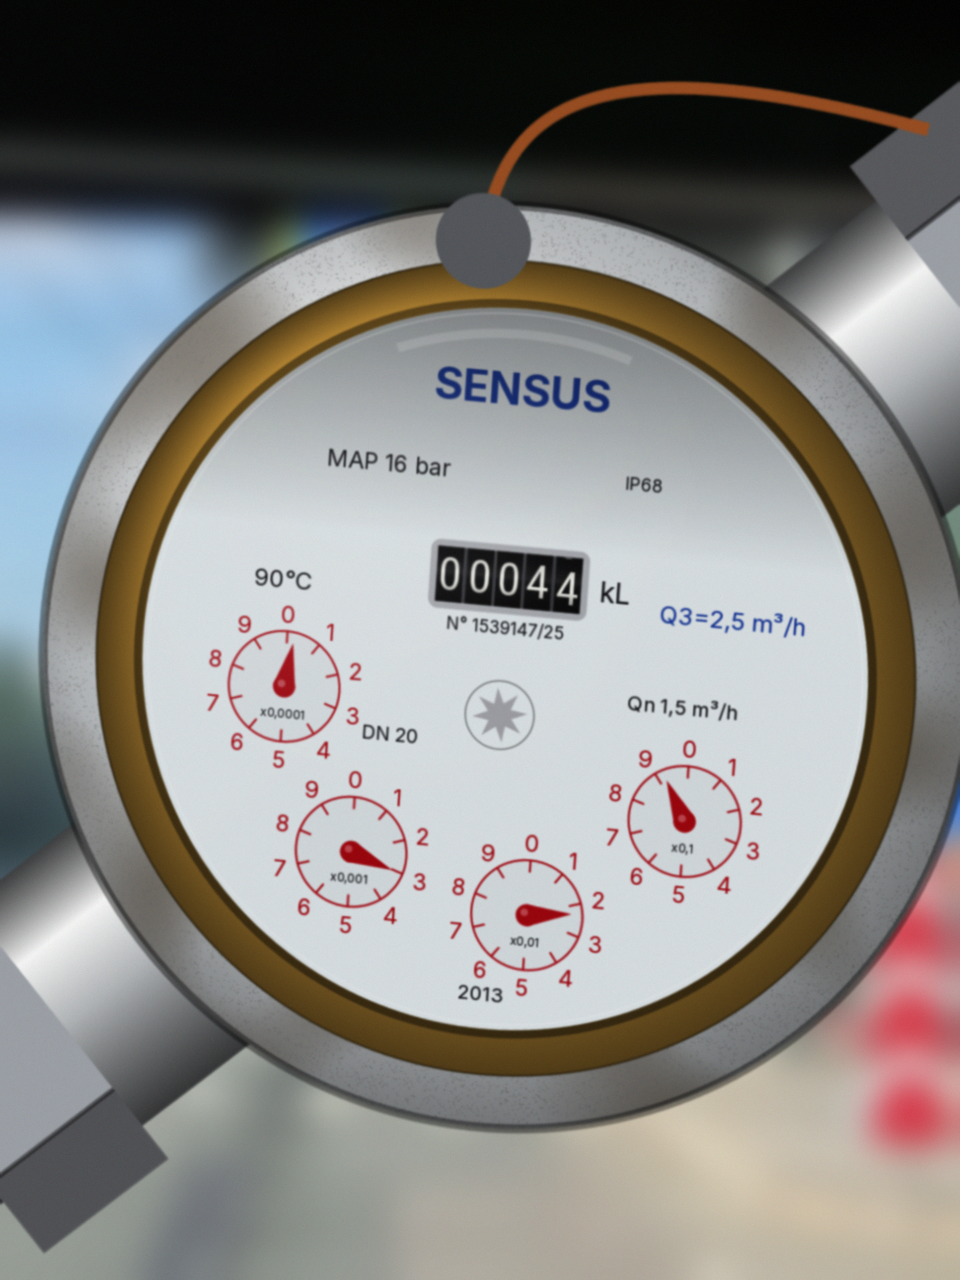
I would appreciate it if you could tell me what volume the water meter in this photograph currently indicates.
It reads 43.9230 kL
